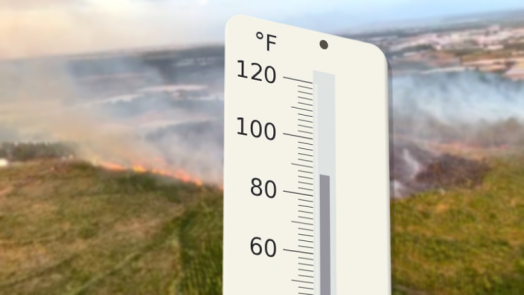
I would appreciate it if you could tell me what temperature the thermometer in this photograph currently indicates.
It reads 88 °F
